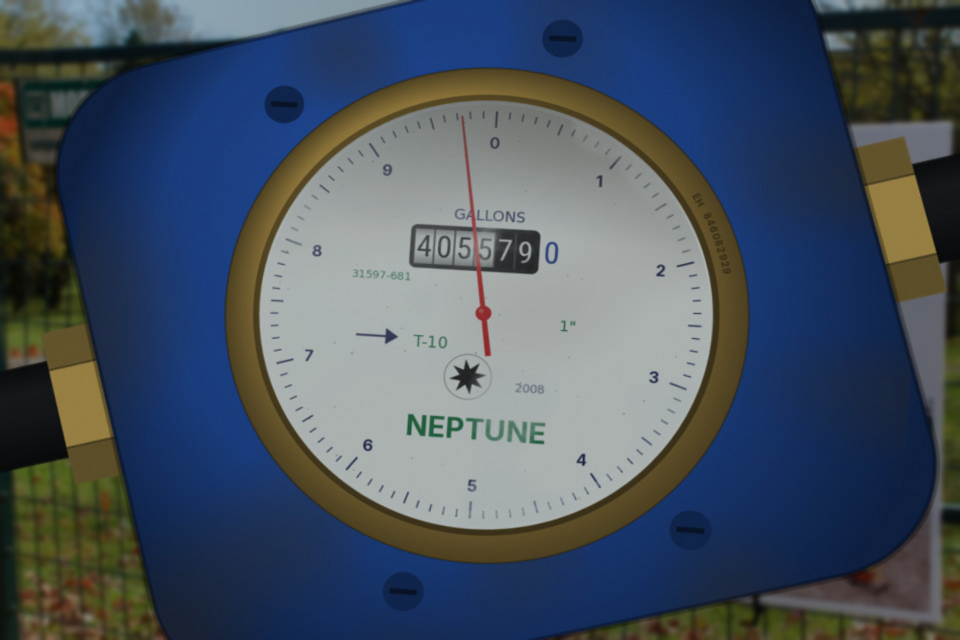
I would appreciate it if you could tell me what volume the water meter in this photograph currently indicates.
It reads 4055789.7 gal
